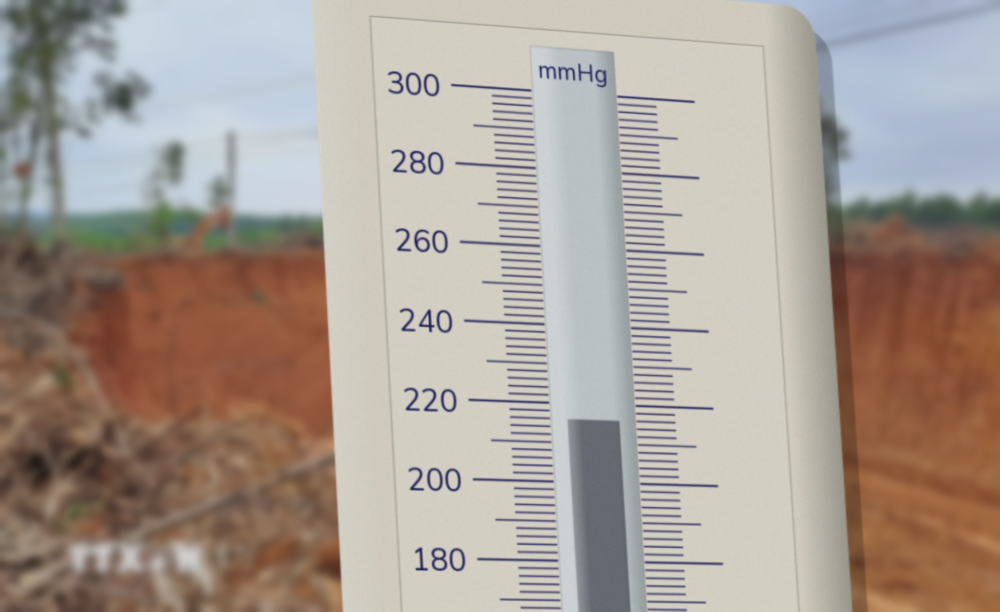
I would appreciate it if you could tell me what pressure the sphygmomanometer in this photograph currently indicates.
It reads 216 mmHg
